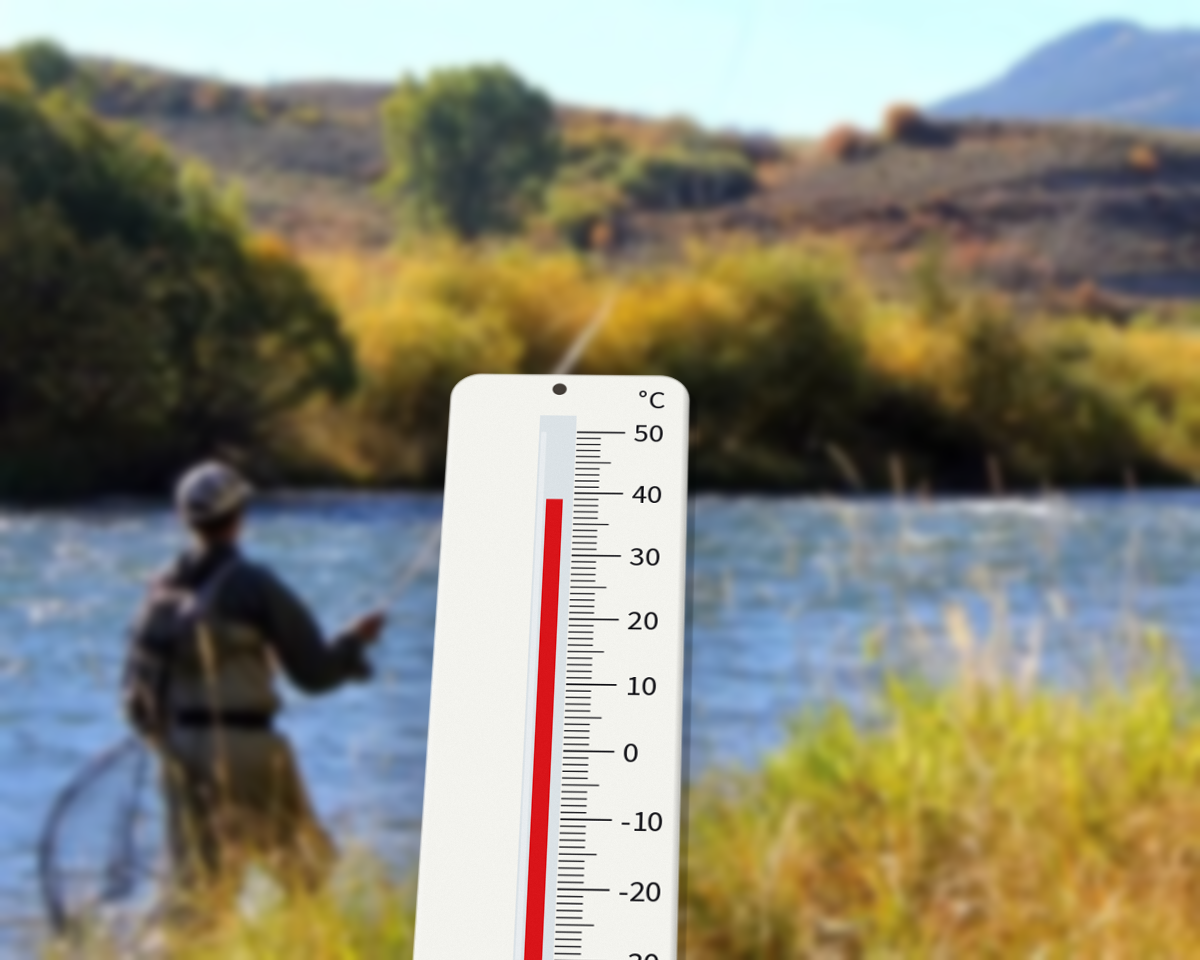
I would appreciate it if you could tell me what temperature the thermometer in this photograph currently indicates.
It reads 39 °C
